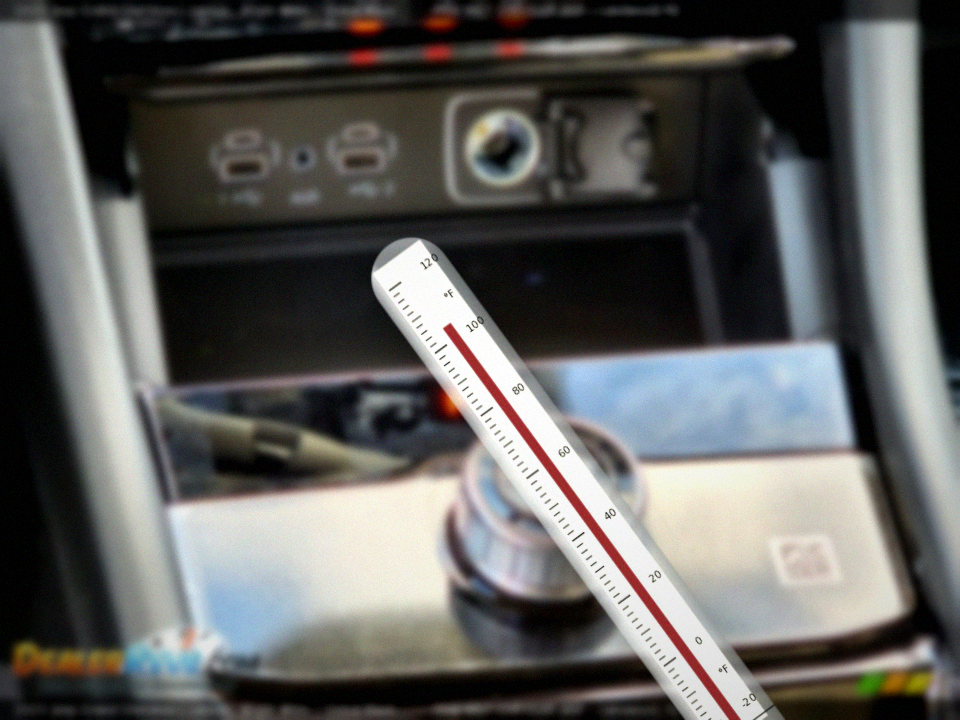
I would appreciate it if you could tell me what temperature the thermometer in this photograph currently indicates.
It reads 104 °F
